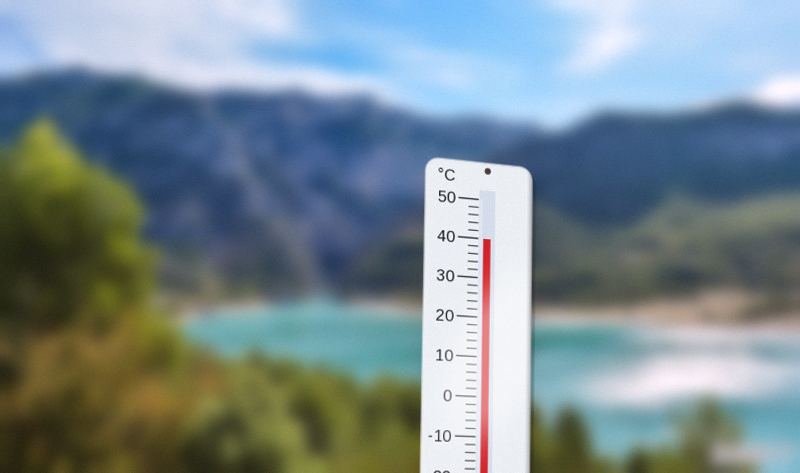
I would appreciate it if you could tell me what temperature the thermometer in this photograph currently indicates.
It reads 40 °C
